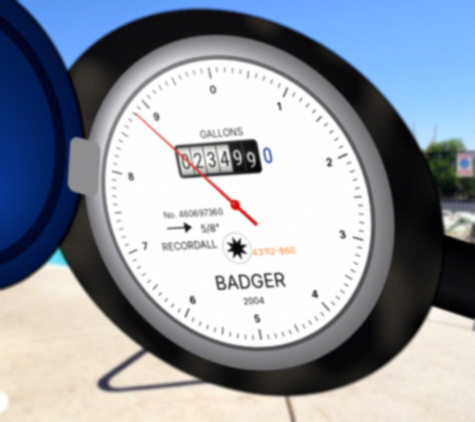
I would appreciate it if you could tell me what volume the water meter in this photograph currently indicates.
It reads 234988.8 gal
